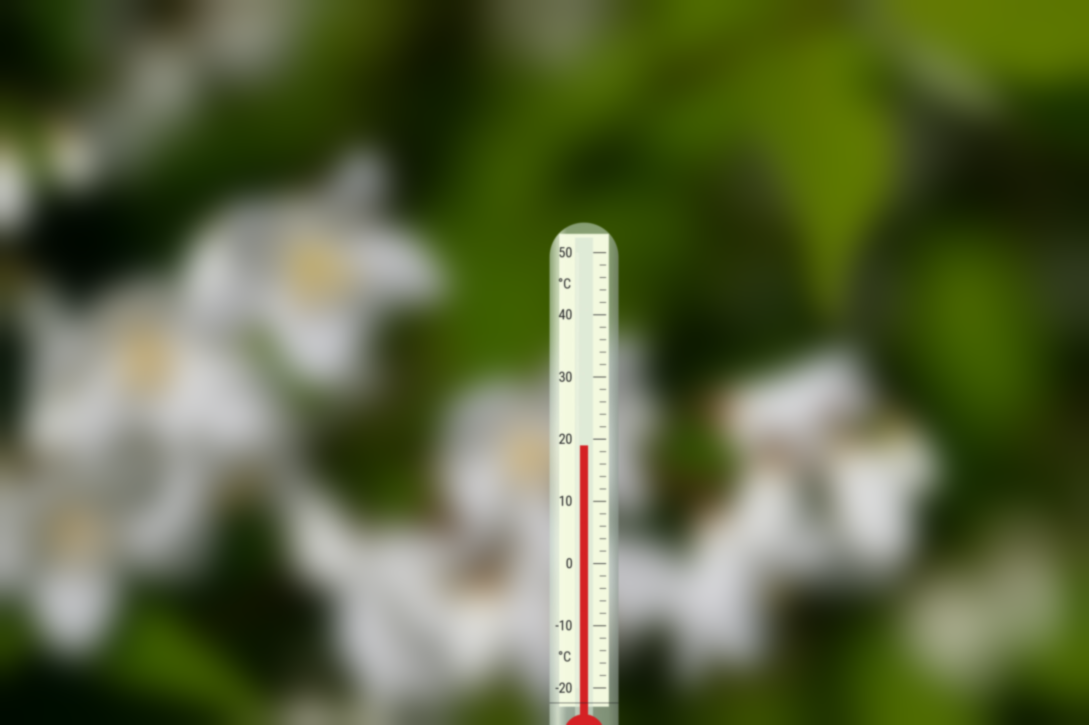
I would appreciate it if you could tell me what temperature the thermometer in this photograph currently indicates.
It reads 19 °C
